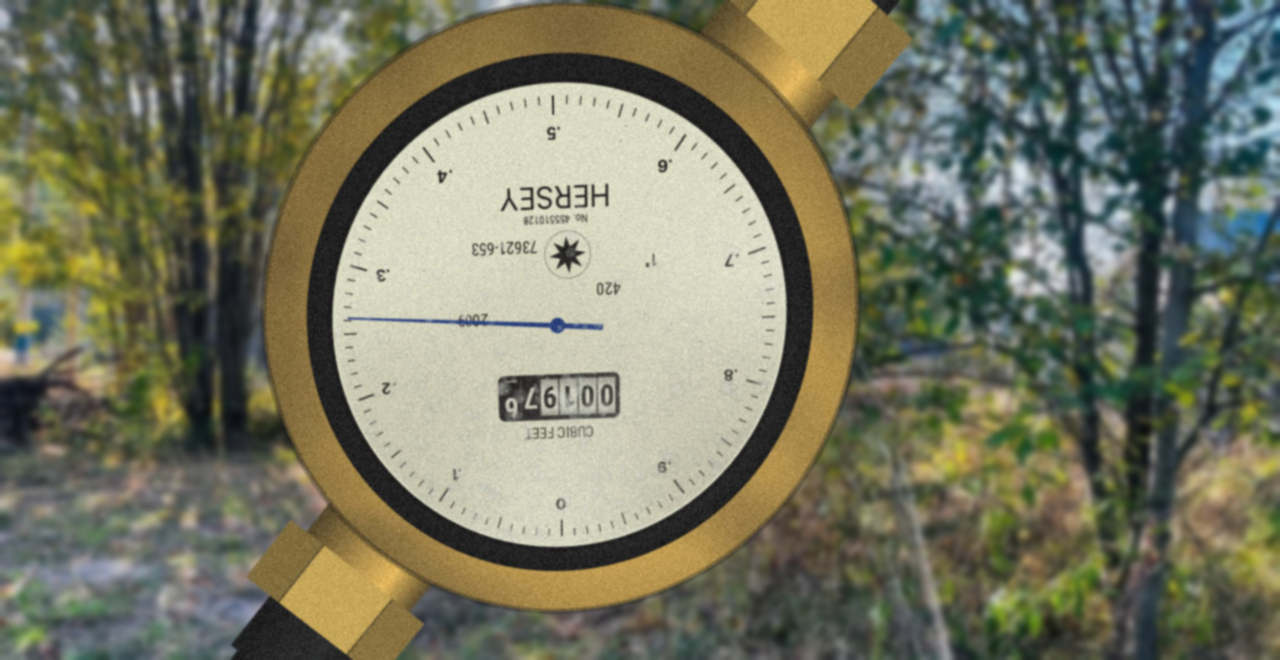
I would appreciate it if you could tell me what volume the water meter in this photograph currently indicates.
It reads 1976.26 ft³
